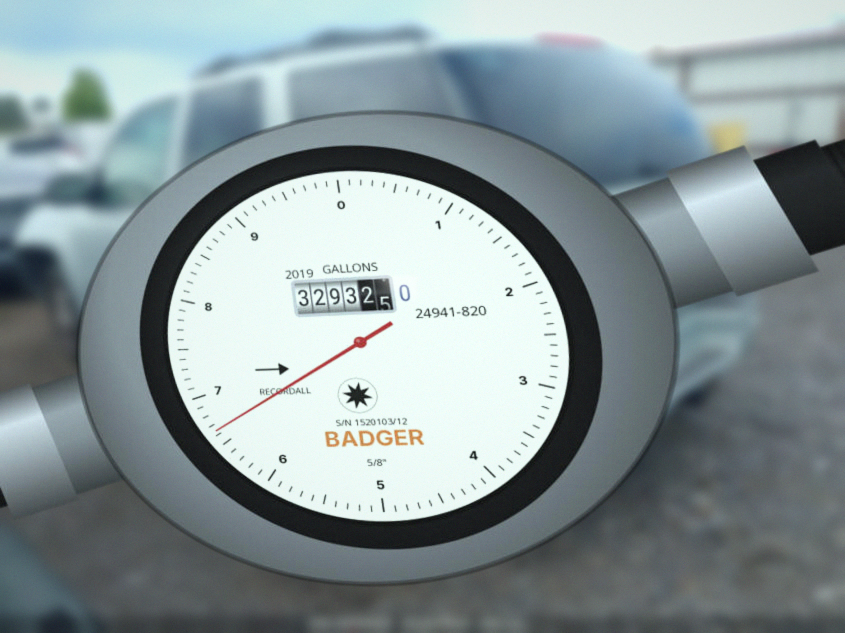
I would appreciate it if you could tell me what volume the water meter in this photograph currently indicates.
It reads 3293246.6 gal
